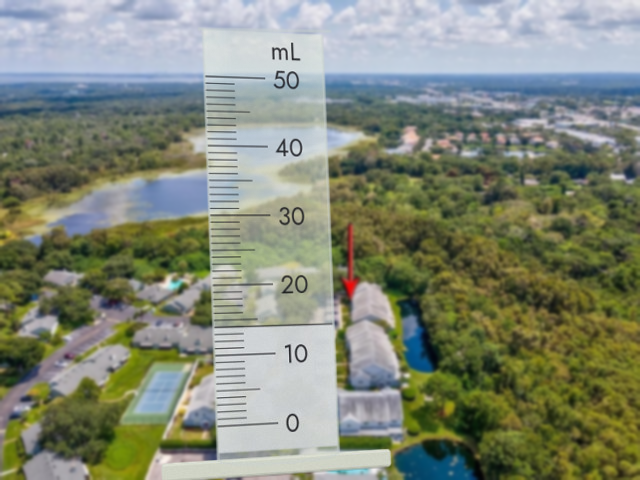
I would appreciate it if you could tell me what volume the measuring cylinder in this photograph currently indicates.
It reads 14 mL
